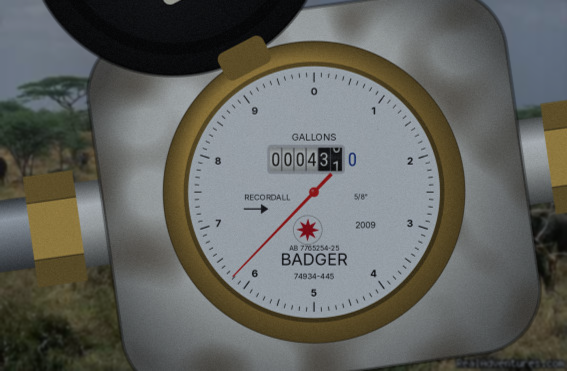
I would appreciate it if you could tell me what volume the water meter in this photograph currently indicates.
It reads 4306.2 gal
